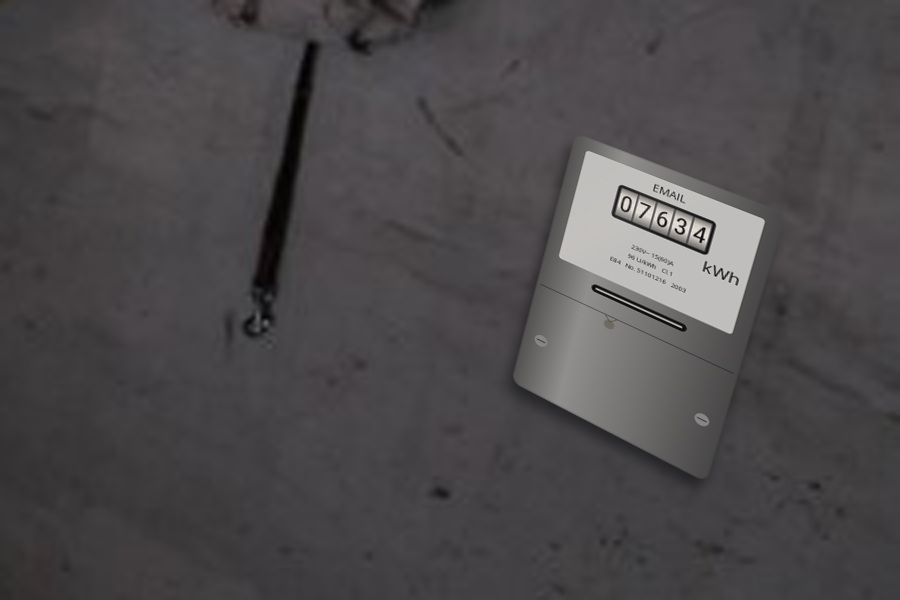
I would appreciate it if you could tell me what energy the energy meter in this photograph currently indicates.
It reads 7634 kWh
